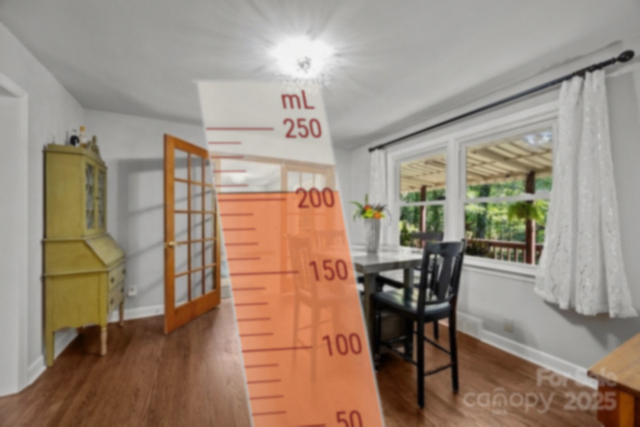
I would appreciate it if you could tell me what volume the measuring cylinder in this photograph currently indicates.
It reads 205 mL
